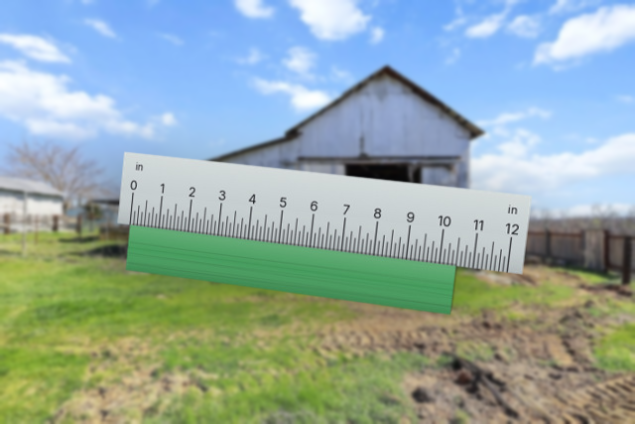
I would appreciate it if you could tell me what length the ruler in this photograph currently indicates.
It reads 10.5 in
